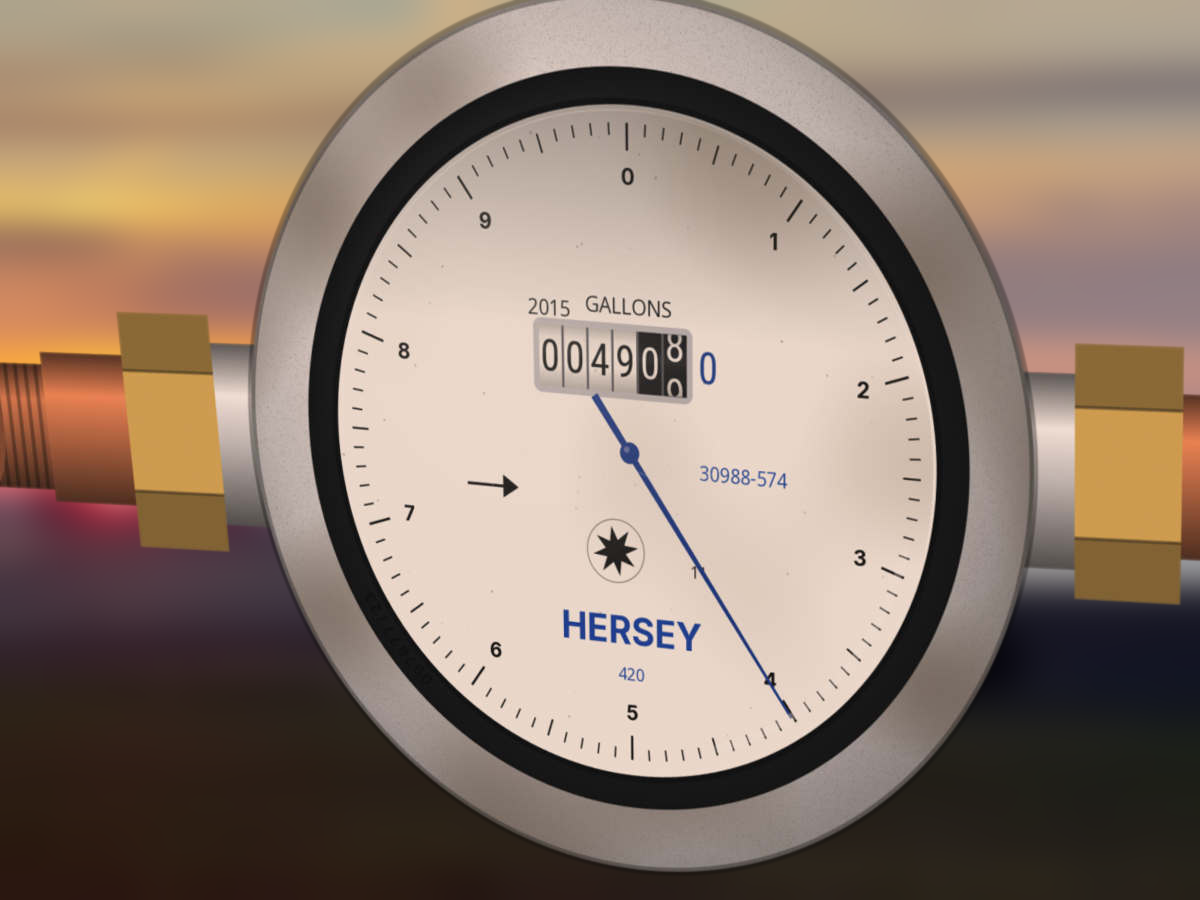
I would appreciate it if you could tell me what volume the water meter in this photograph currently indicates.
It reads 49084.0 gal
